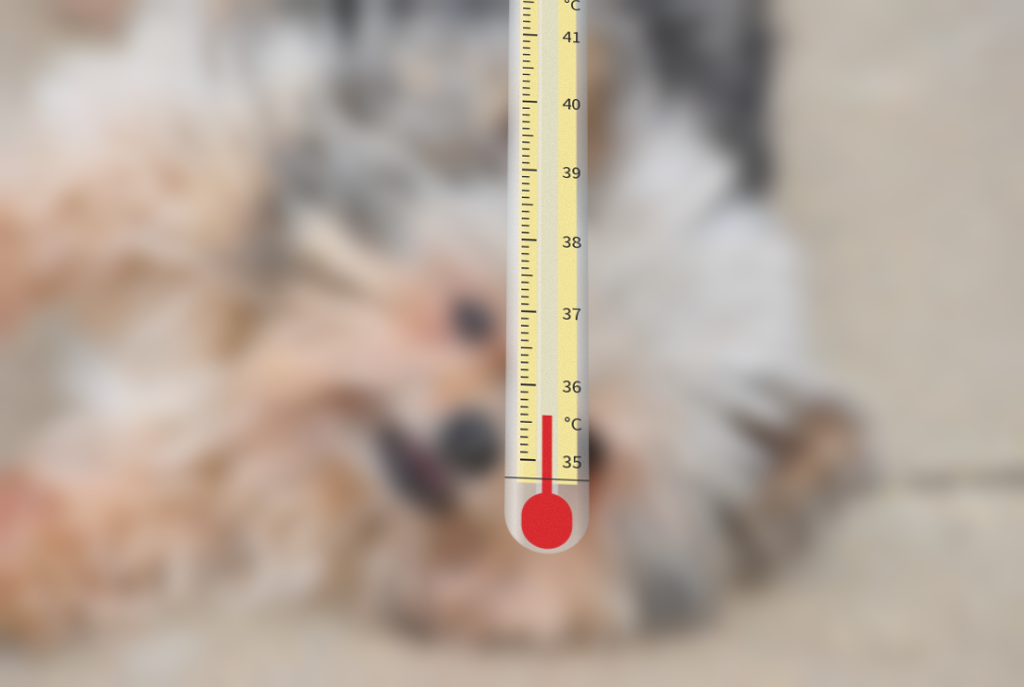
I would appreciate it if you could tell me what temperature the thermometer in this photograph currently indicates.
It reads 35.6 °C
